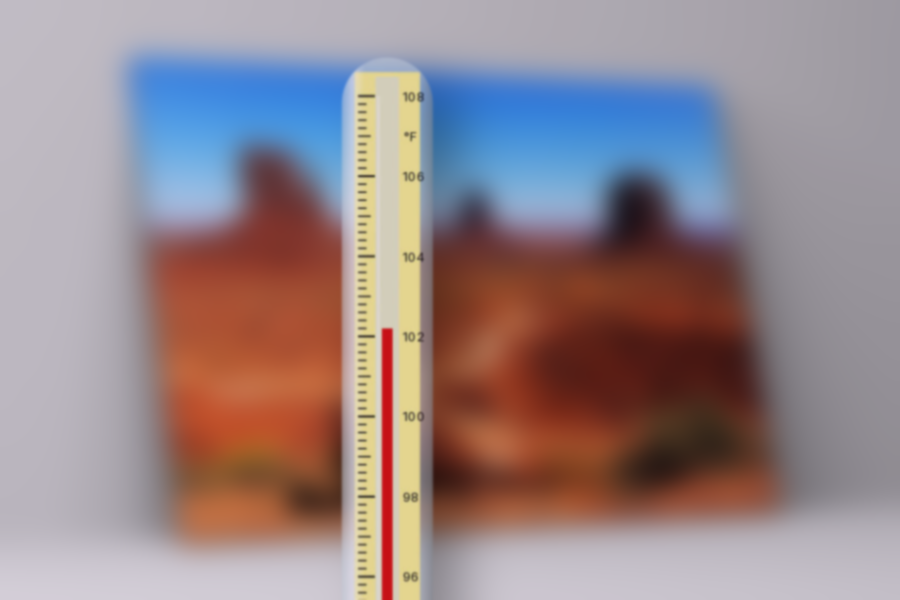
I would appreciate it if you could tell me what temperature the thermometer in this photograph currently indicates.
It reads 102.2 °F
